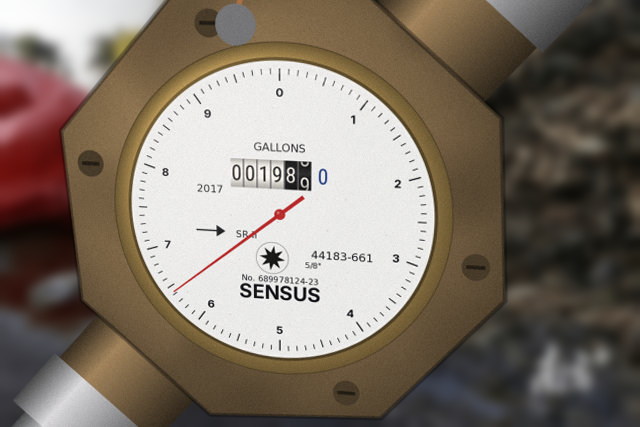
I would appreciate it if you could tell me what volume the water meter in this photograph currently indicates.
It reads 19886.4 gal
